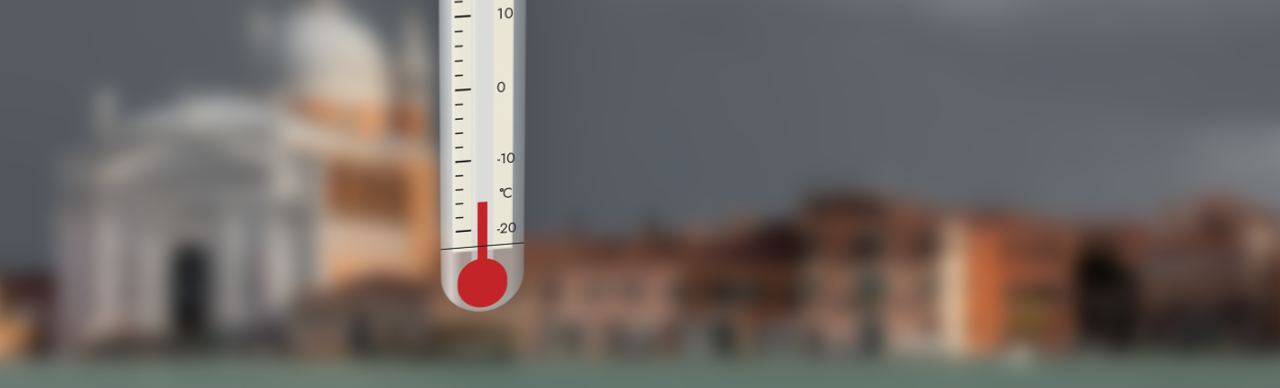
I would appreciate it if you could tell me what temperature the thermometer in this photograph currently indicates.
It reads -16 °C
